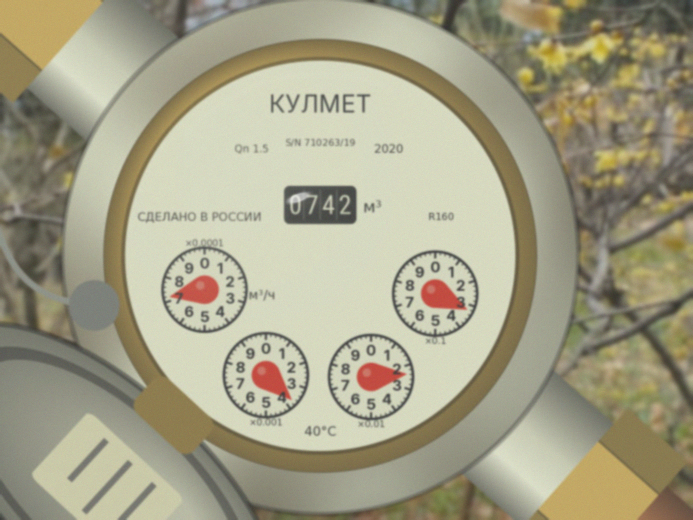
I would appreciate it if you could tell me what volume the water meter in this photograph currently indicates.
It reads 742.3237 m³
